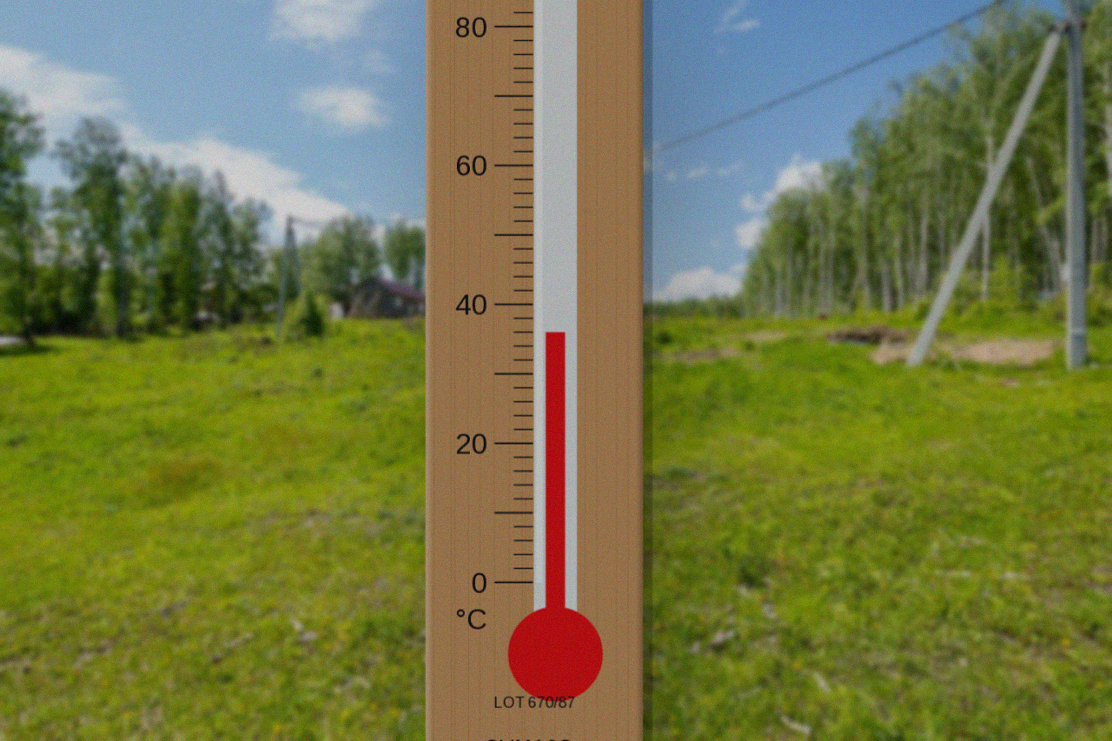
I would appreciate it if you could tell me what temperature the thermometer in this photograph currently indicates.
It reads 36 °C
